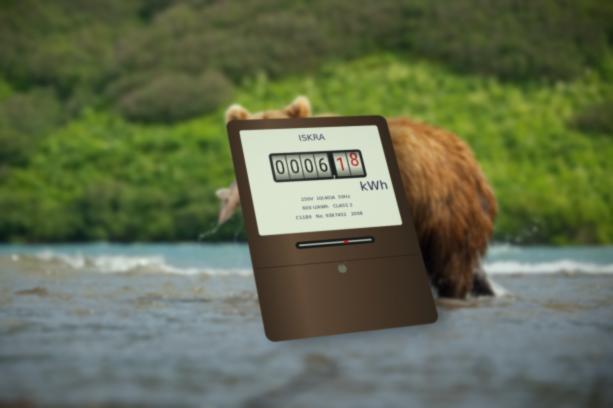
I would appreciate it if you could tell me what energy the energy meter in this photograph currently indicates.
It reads 6.18 kWh
